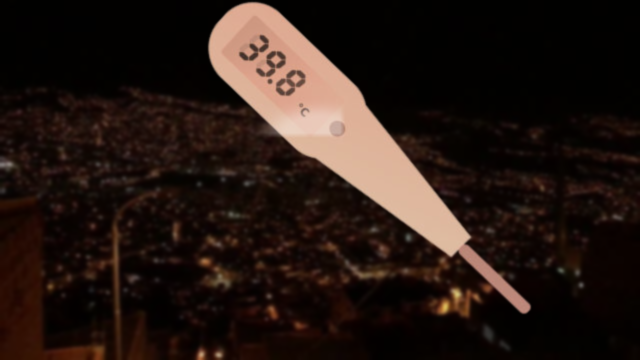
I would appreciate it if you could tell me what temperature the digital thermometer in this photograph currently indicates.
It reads 39.8 °C
